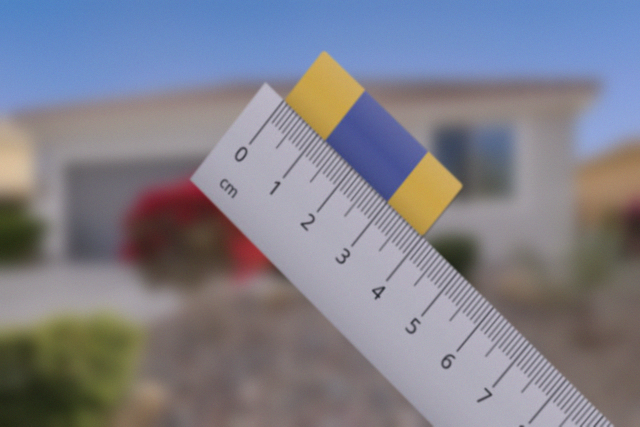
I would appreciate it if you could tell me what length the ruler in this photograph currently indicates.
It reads 4 cm
